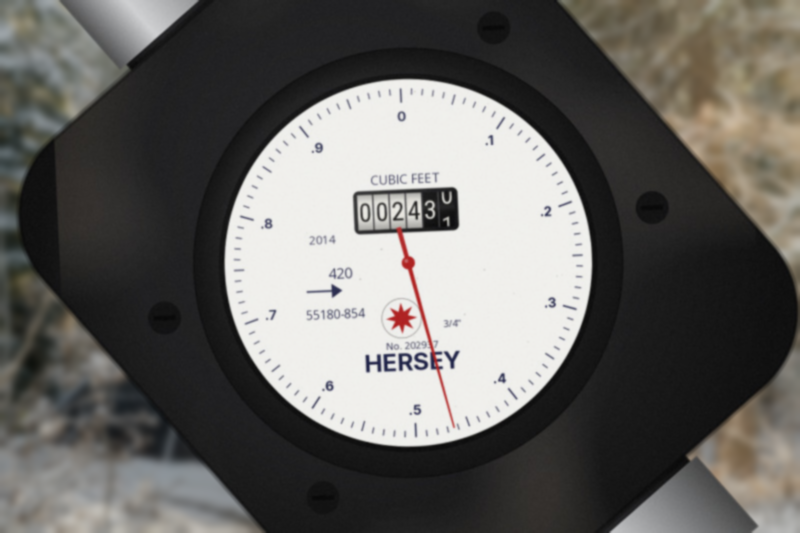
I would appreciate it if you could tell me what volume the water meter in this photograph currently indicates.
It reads 2430.46 ft³
